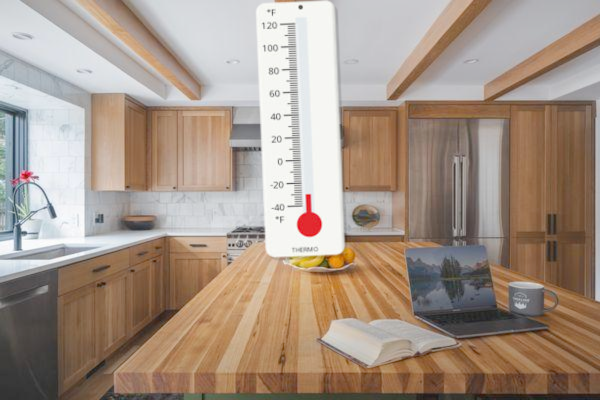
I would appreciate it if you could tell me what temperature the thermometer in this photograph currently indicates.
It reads -30 °F
